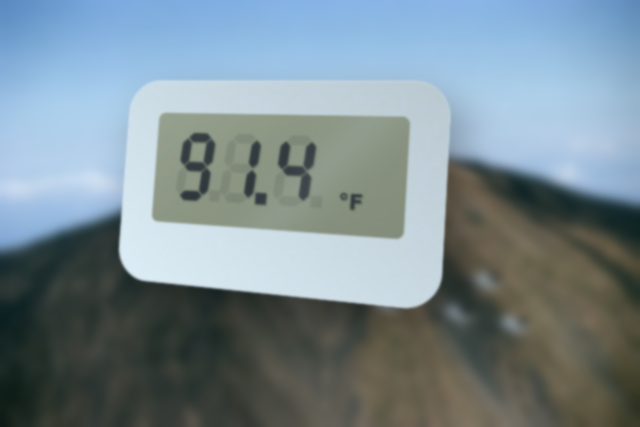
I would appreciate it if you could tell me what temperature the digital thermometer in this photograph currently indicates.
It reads 91.4 °F
